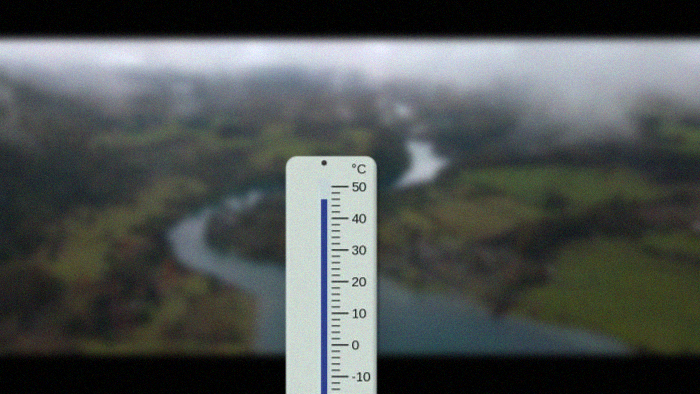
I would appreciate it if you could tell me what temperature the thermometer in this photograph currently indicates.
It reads 46 °C
